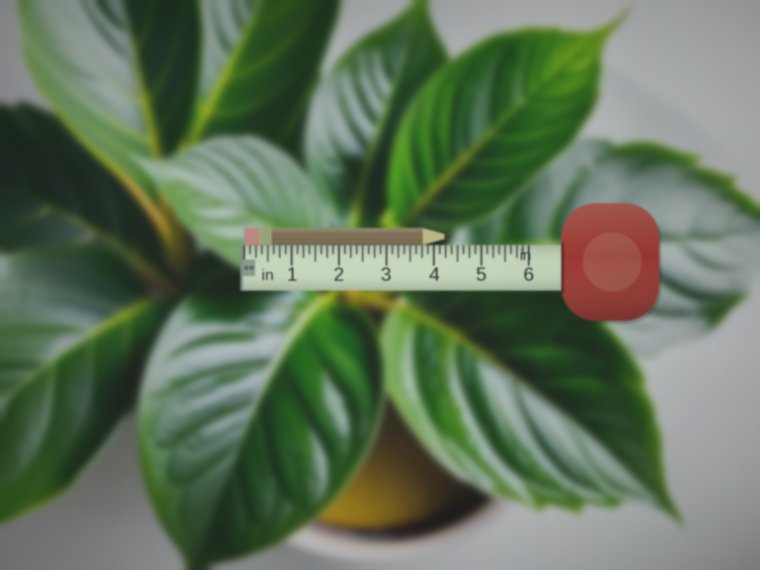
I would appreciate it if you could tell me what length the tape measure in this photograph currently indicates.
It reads 4.375 in
